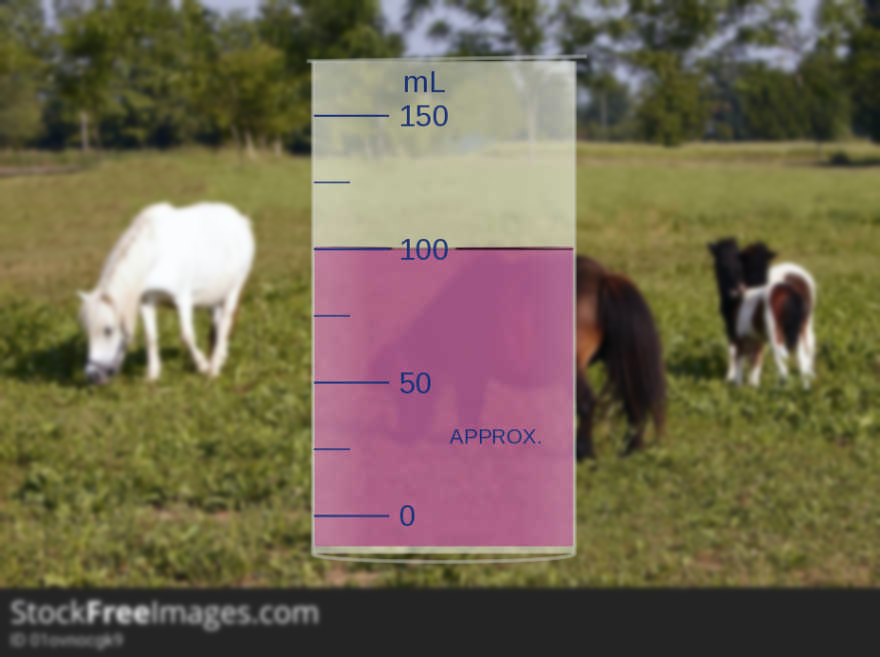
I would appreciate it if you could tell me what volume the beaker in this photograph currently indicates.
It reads 100 mL
